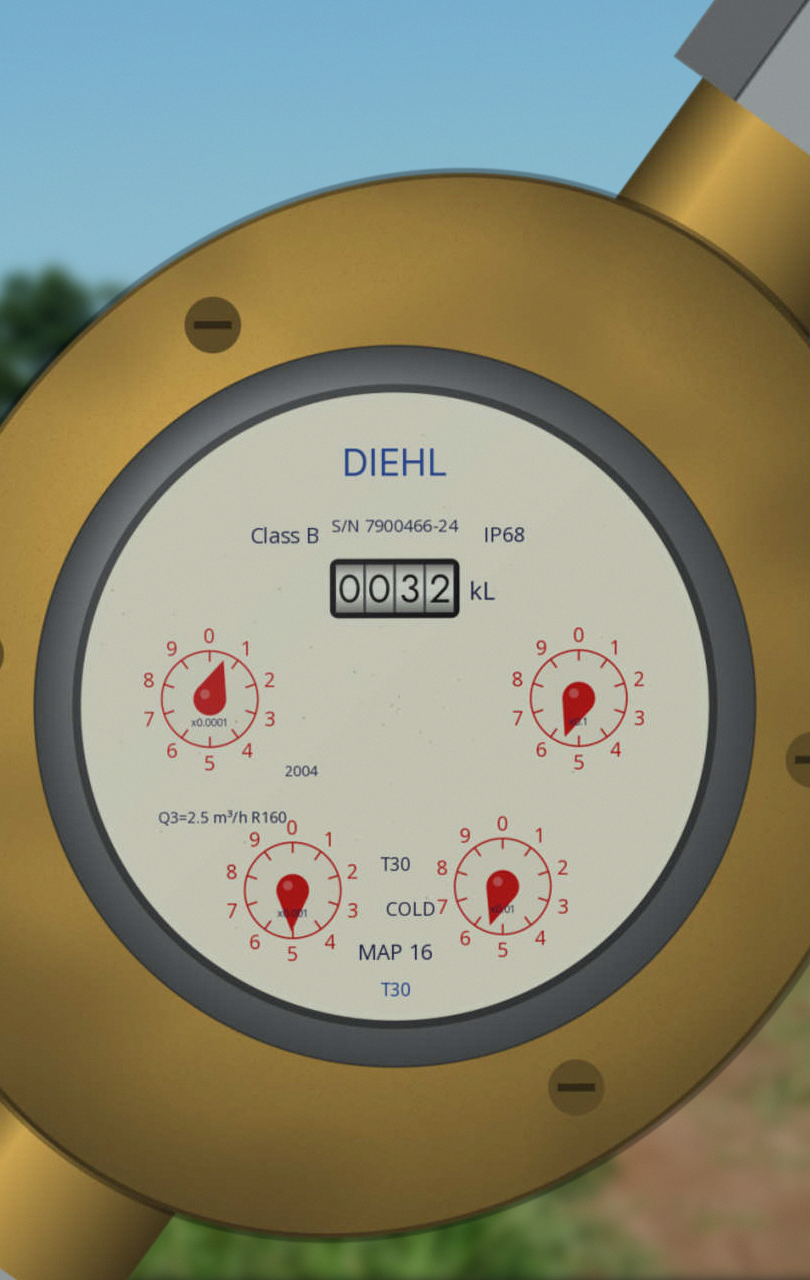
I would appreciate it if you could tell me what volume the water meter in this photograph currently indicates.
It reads 32.5550 kL
